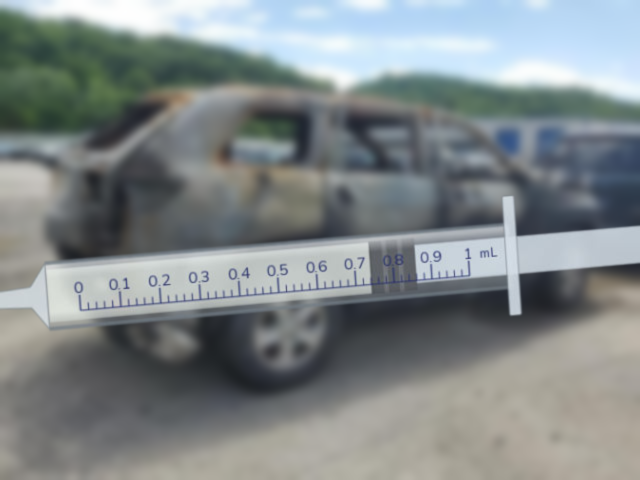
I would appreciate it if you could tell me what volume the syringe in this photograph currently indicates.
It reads 0.74 mL
